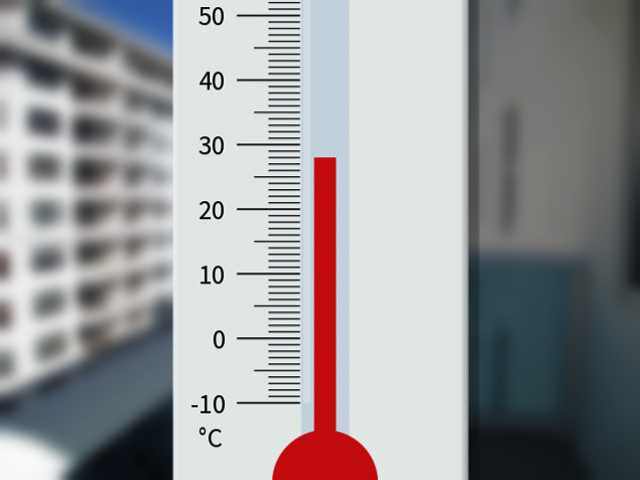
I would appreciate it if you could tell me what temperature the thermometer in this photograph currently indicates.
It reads 28 °C
